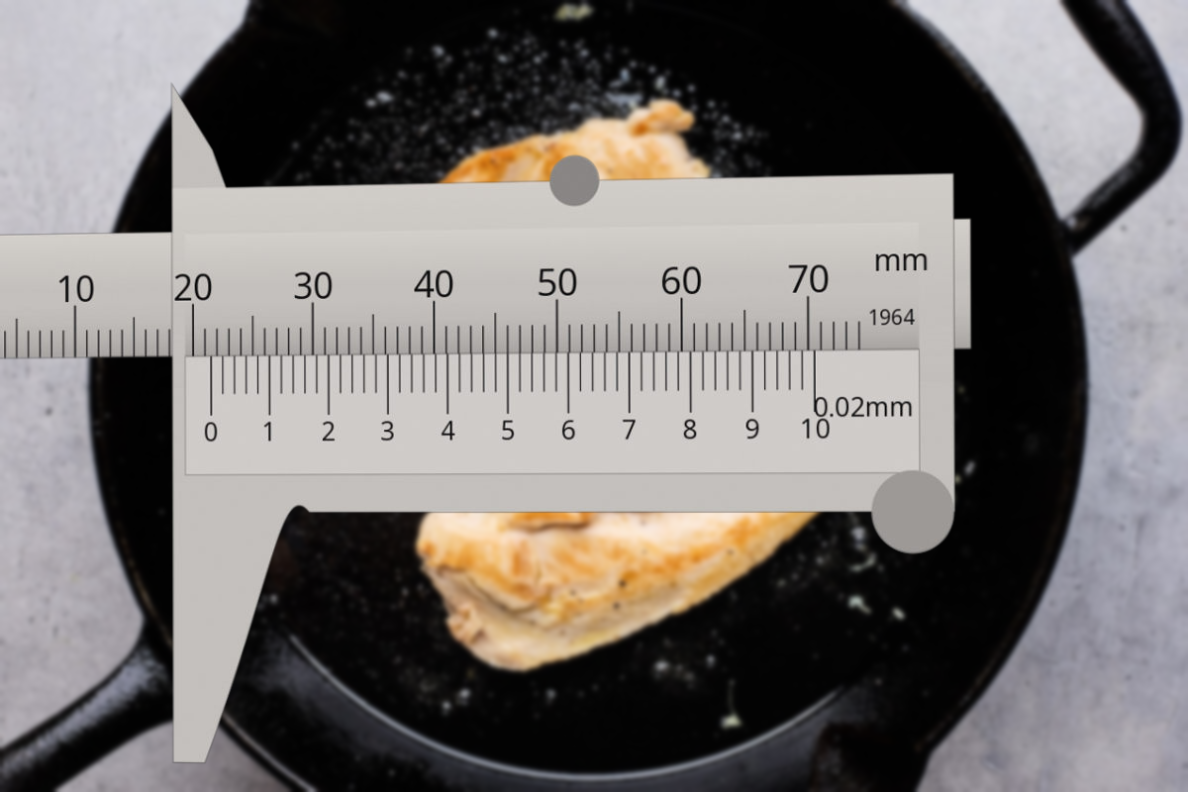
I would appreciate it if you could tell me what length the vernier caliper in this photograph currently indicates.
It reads 21.5 mm
